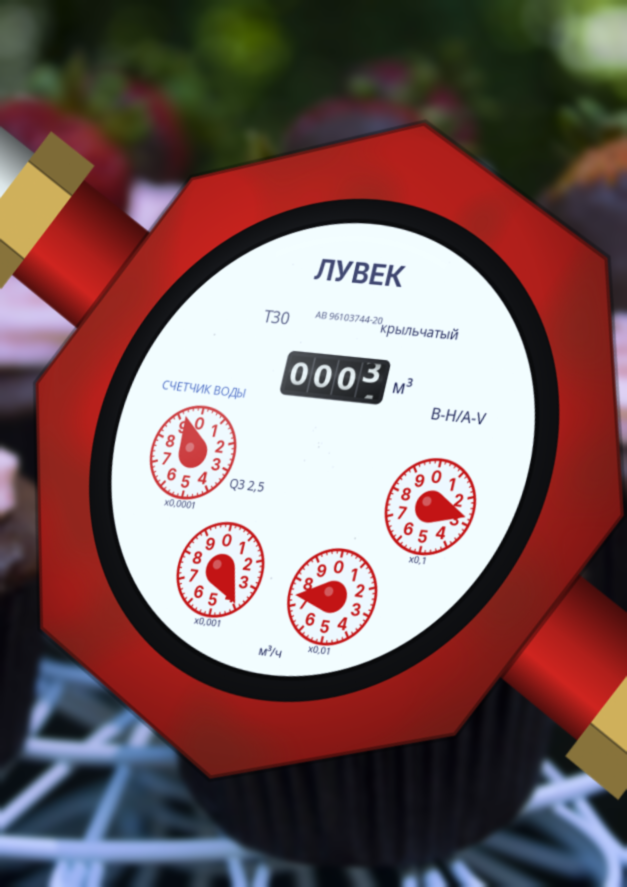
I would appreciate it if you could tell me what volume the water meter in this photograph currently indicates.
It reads 3.2739 m³
